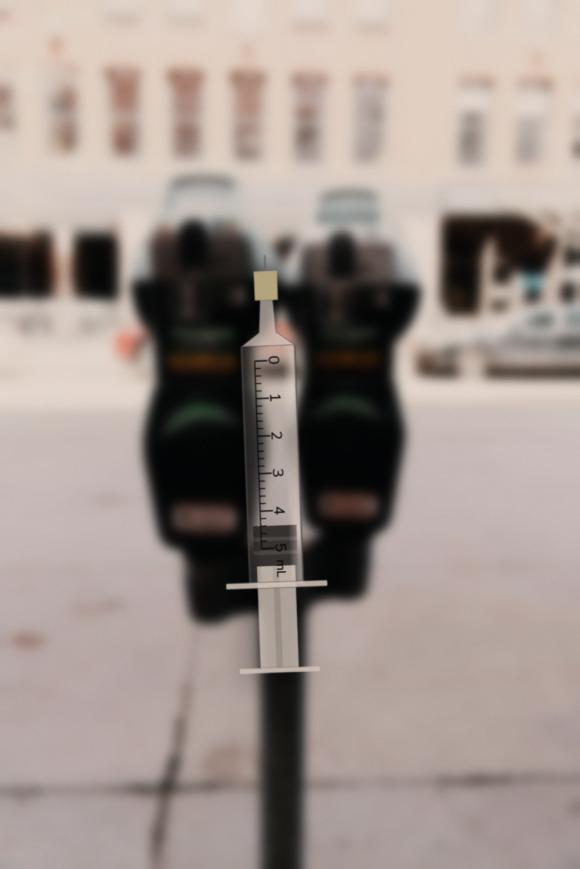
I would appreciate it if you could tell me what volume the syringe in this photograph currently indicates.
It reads 4.4 mL
